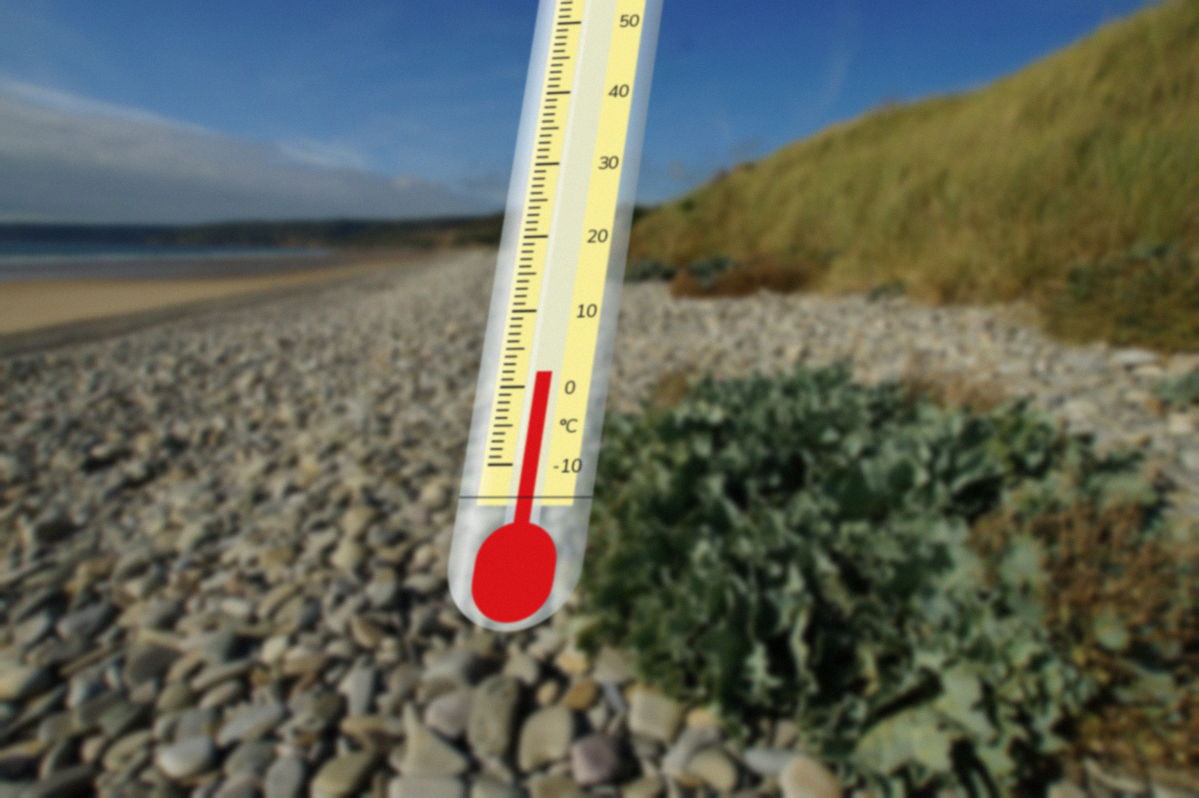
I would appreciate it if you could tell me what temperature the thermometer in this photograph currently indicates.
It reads 2 °C
